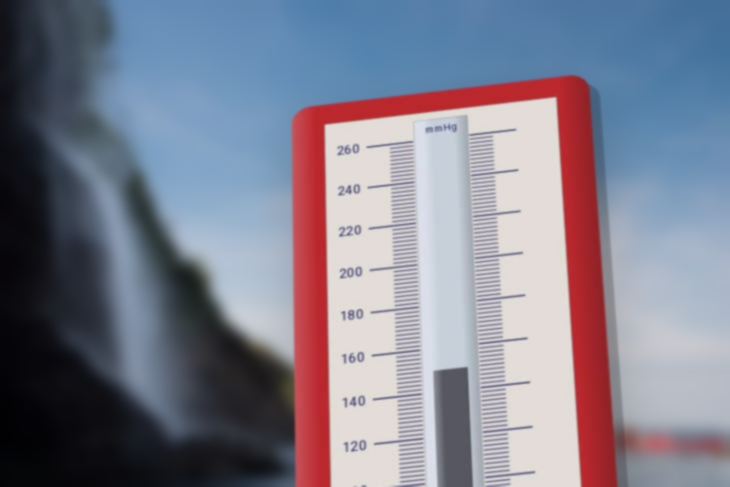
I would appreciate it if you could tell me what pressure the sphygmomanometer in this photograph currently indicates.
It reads 150 mmHg
